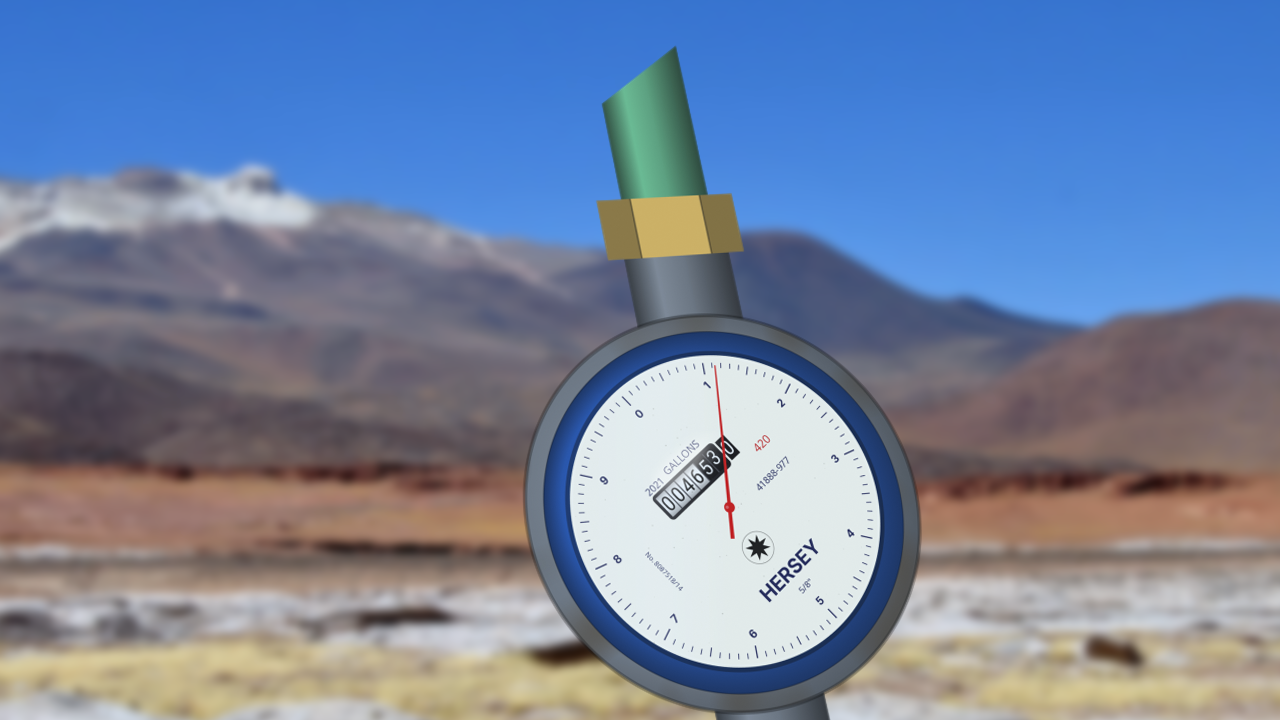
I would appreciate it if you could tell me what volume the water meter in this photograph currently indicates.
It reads 46531.1 gal
